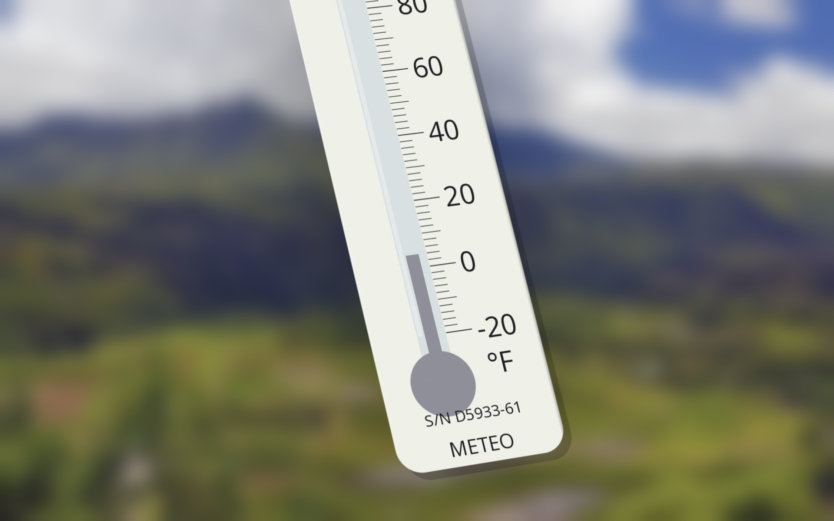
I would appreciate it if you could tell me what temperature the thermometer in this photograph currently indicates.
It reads 4 °F
